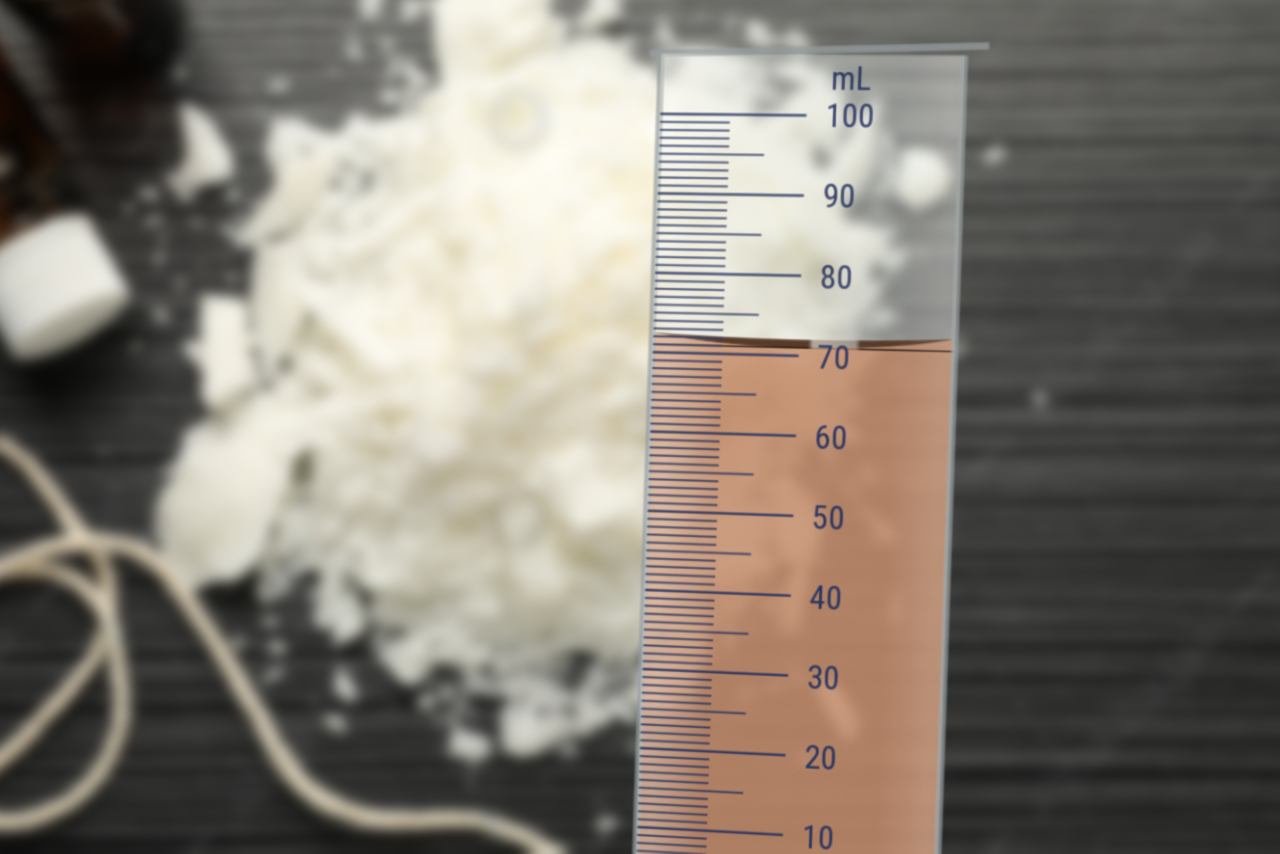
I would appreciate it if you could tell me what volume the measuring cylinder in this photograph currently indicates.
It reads 71 mL
